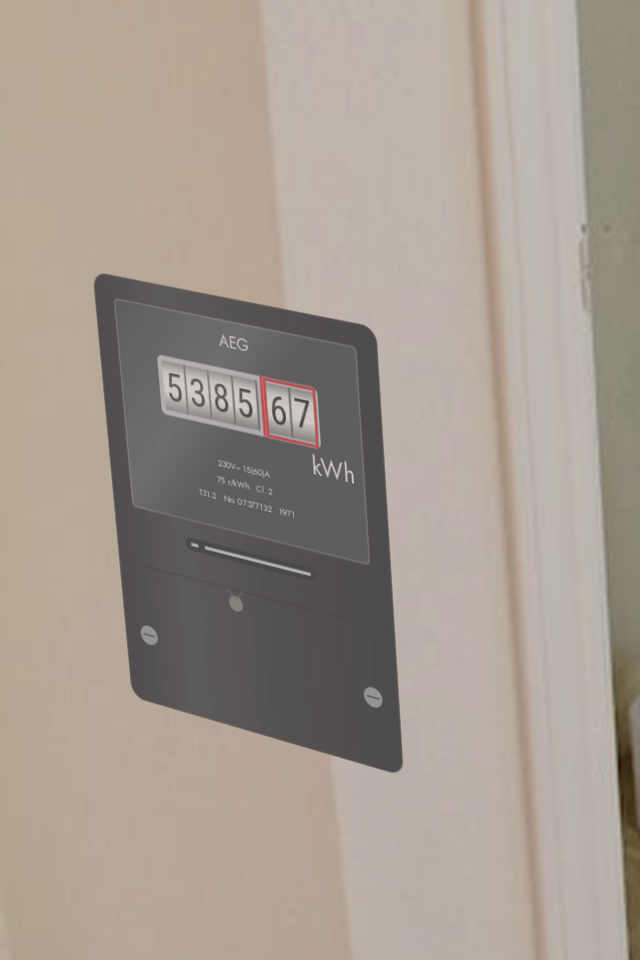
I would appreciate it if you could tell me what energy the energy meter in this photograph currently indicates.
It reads 5385.67 kWh
